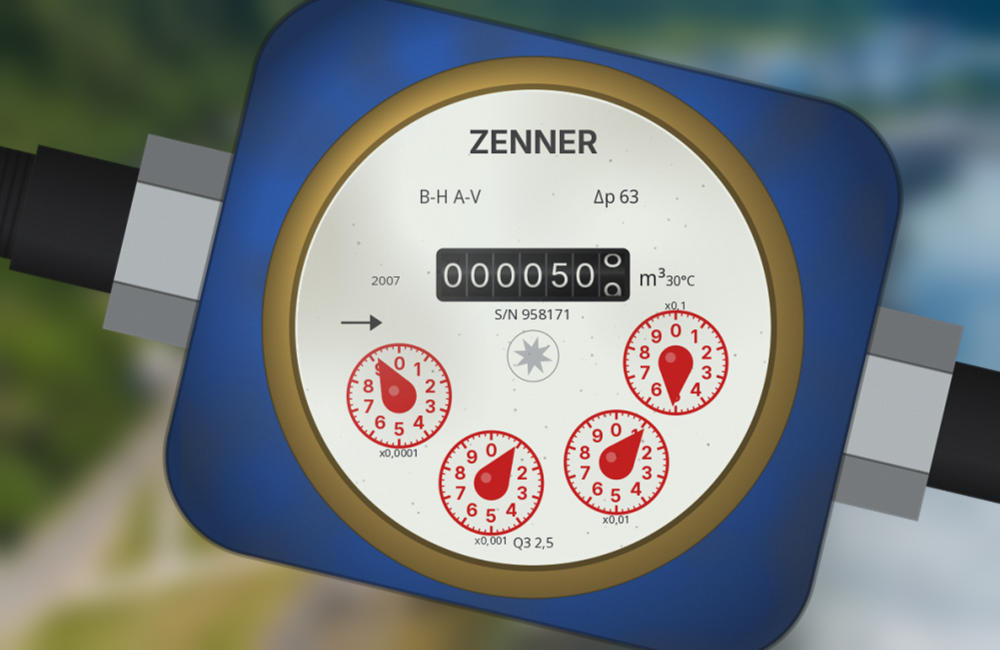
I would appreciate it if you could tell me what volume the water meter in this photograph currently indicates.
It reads 508.5109 m³
